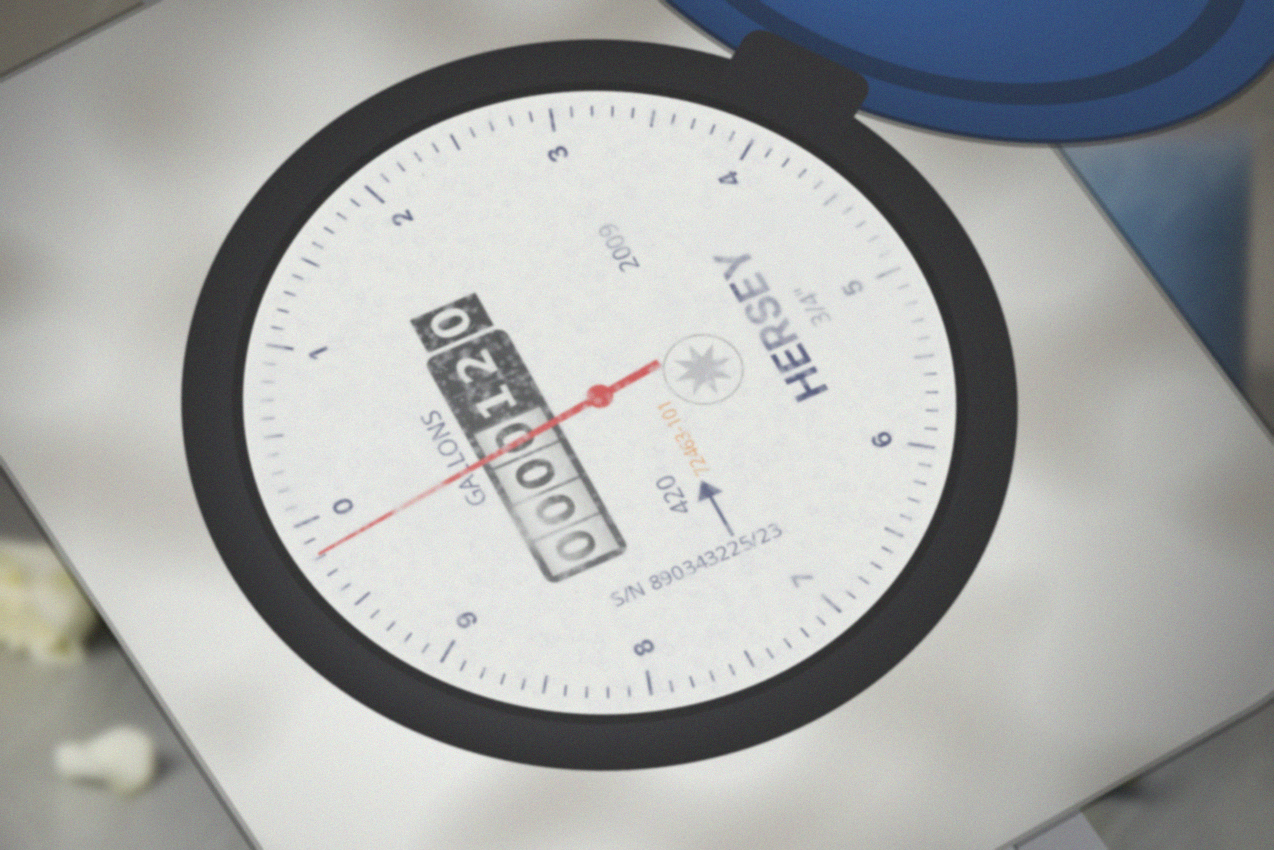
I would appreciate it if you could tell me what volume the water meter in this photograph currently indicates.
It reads 119.8 gal
